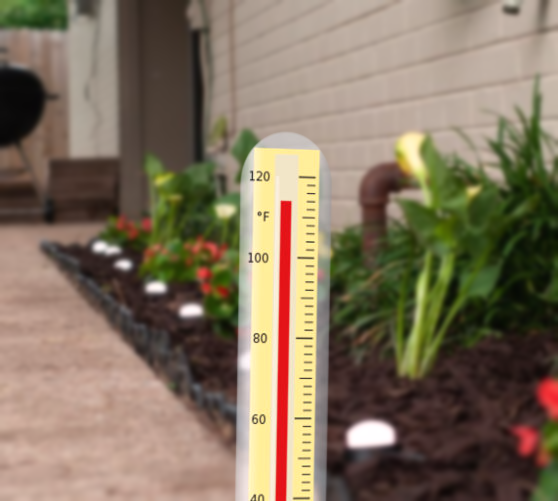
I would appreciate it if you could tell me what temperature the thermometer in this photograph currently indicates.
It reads 114 °F
